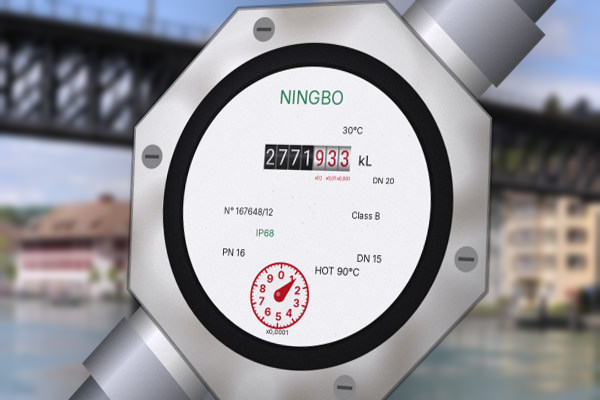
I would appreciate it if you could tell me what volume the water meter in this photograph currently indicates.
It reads 2771.9331 kL
